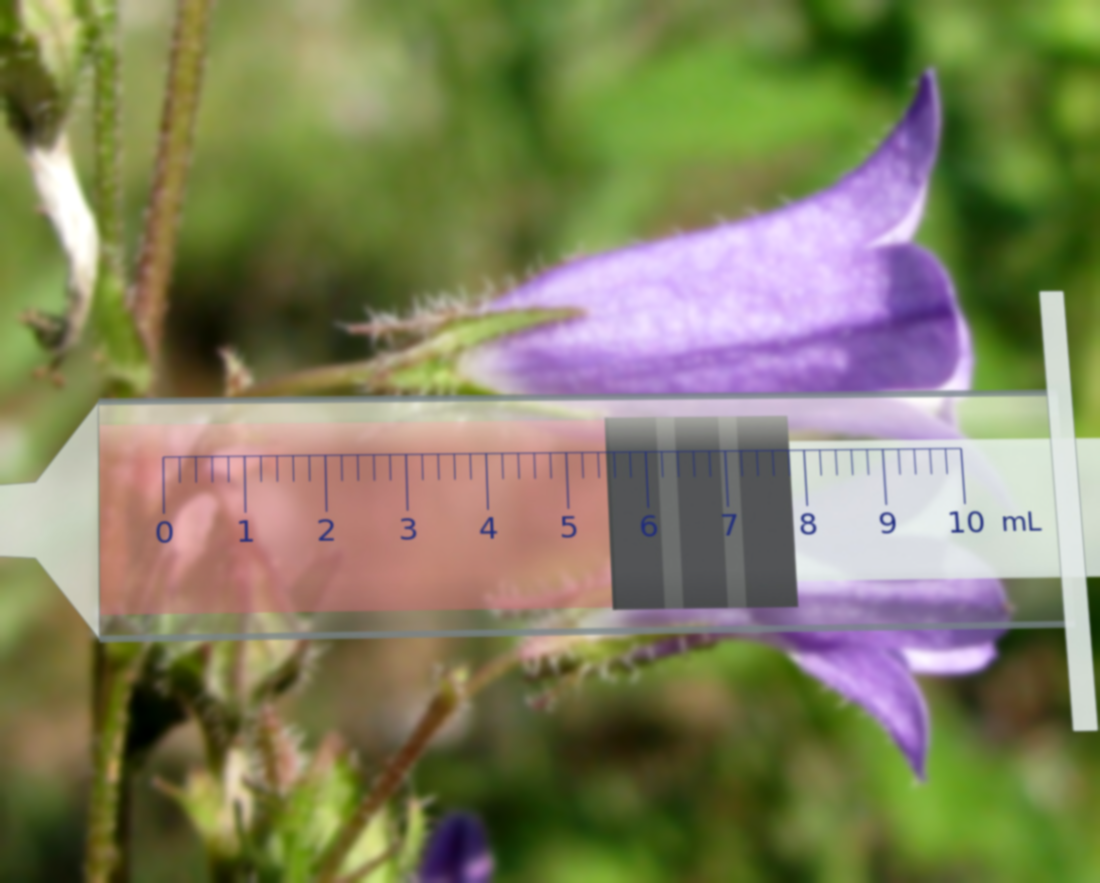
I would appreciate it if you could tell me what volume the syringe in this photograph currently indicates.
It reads 5.5 mL
